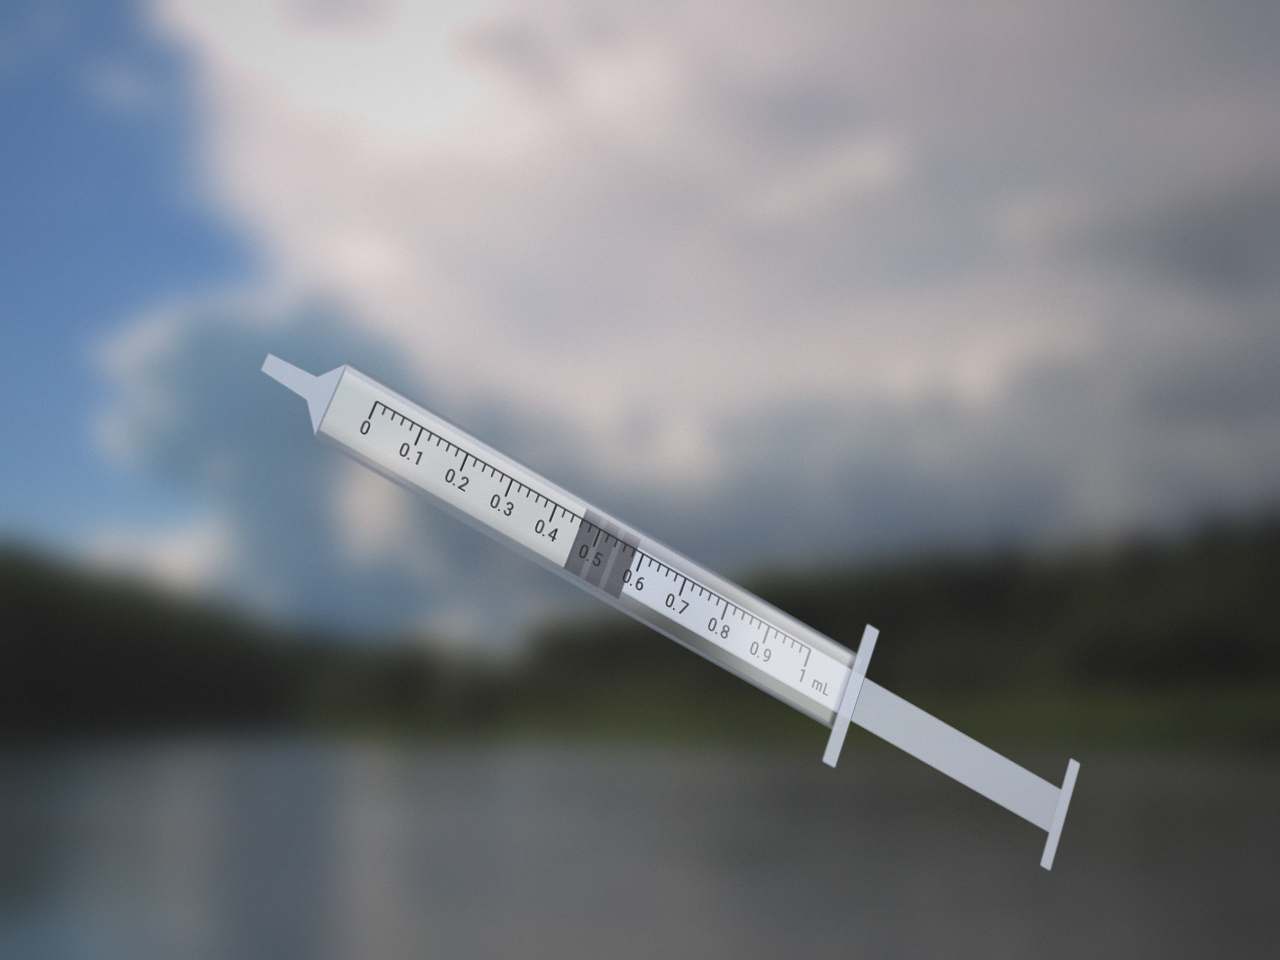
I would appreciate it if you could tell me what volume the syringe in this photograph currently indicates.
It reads 0.46 mL
